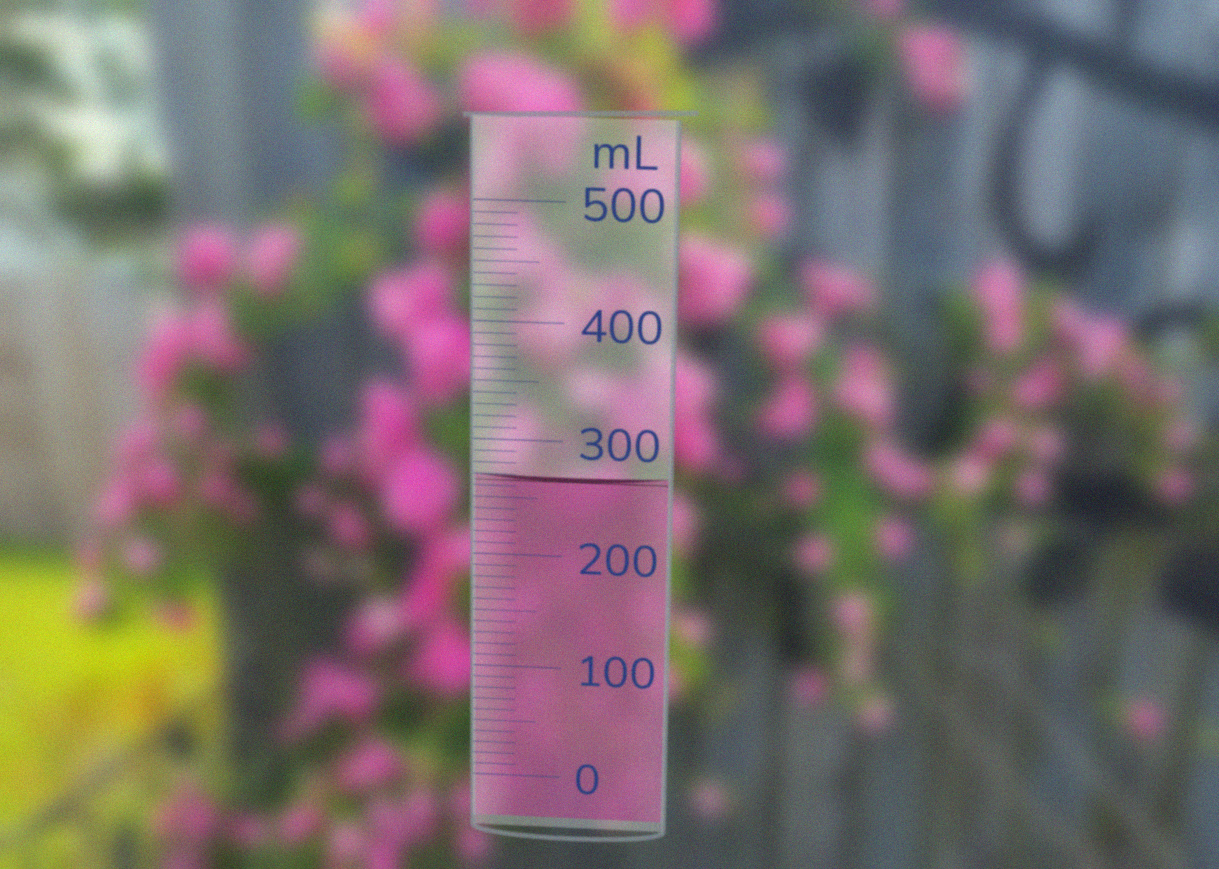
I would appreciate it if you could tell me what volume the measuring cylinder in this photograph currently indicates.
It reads 265 mL
